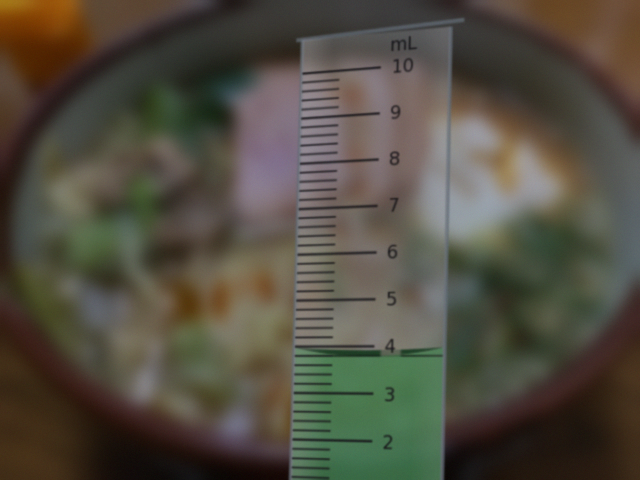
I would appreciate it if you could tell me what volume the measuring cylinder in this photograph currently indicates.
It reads 3.8 mL
